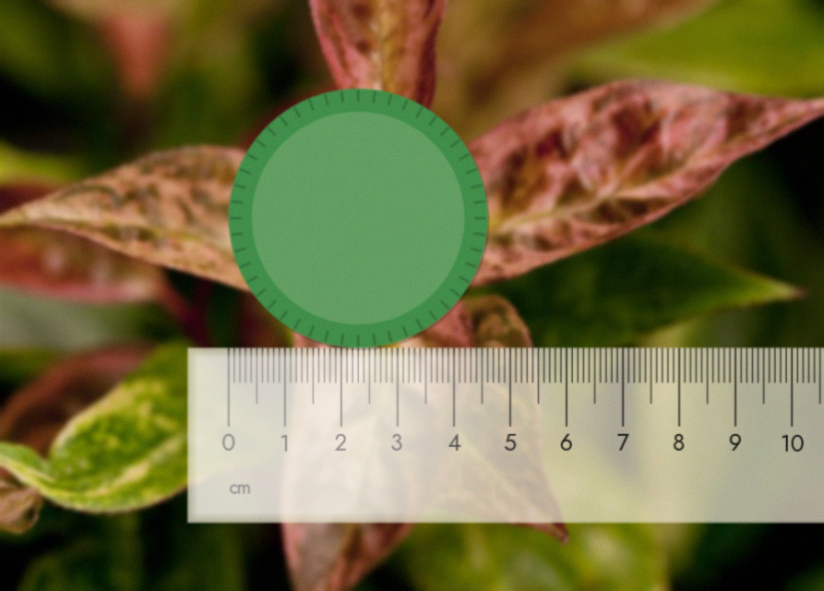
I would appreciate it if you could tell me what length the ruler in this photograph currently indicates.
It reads 4.6 cm
